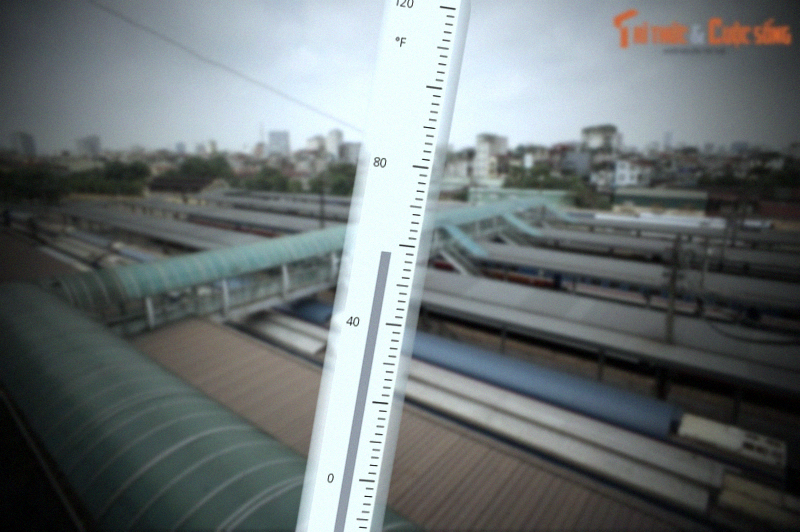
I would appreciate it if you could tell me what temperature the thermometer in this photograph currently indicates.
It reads 58 °F
